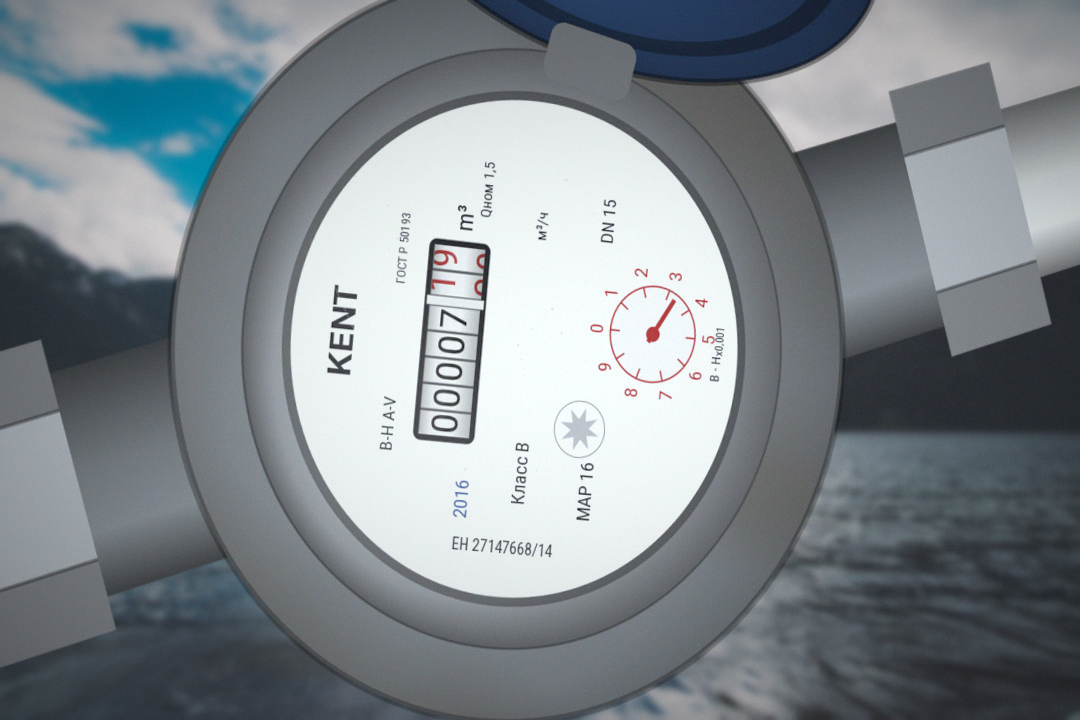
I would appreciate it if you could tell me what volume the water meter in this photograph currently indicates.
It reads 7.193 m³
